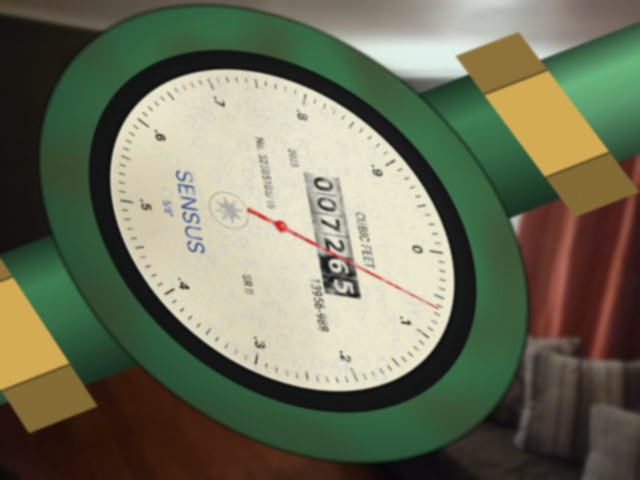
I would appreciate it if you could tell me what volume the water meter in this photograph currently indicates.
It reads 7265.06 ft³
